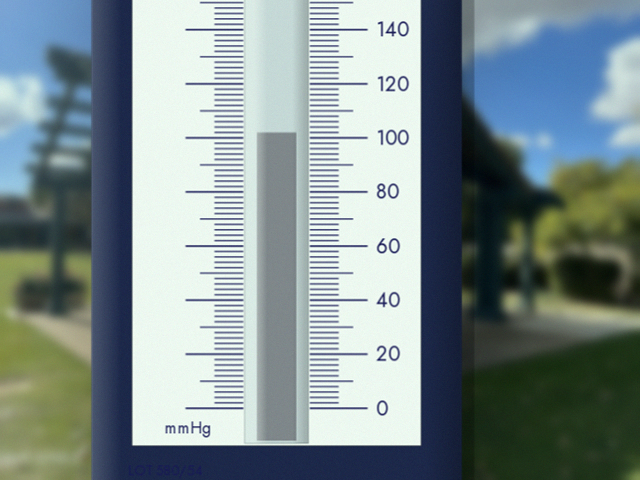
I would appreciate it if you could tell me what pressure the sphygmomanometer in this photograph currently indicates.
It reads 102 mmHg
